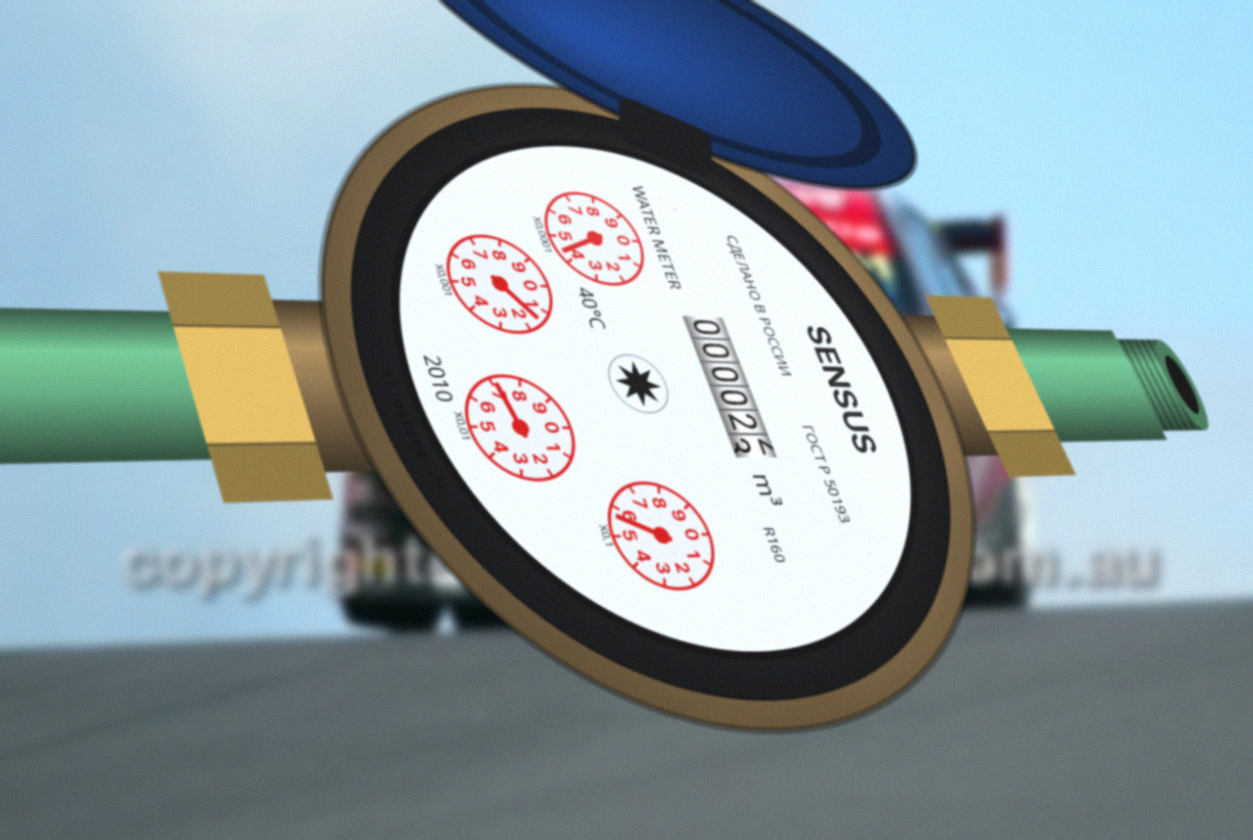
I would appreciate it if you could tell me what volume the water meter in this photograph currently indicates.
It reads 22.5714 m³
